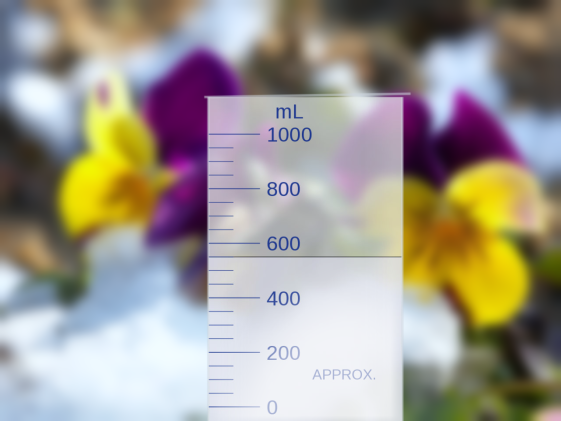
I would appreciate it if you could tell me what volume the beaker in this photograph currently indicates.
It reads 550 mL
